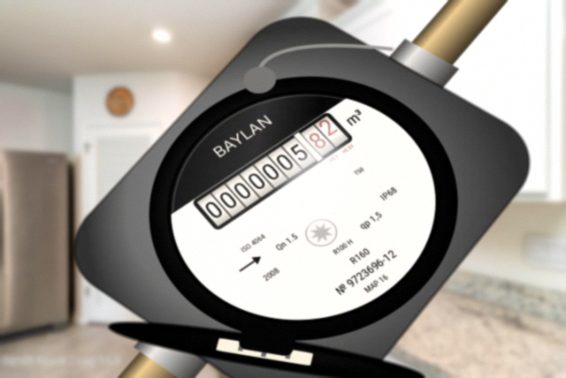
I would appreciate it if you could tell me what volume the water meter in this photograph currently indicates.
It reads 5.82 m³
